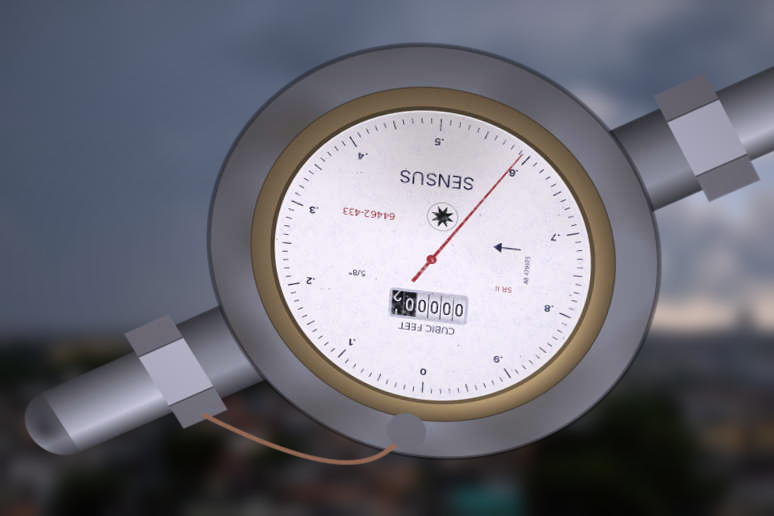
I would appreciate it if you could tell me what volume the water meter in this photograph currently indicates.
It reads 1.59 ft³
